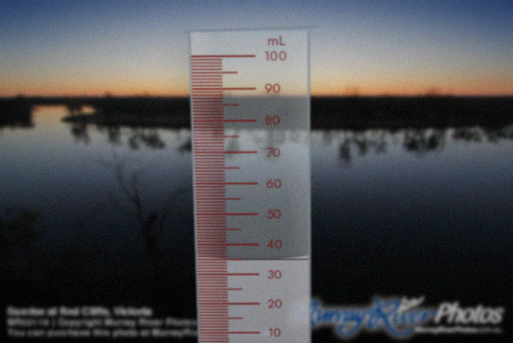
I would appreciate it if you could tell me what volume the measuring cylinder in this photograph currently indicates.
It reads 35 mL
